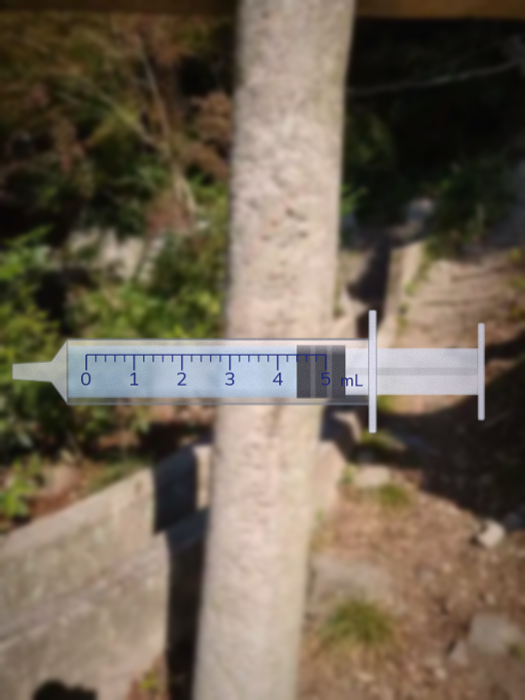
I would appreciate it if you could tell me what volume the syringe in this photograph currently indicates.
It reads 4.4 mL
